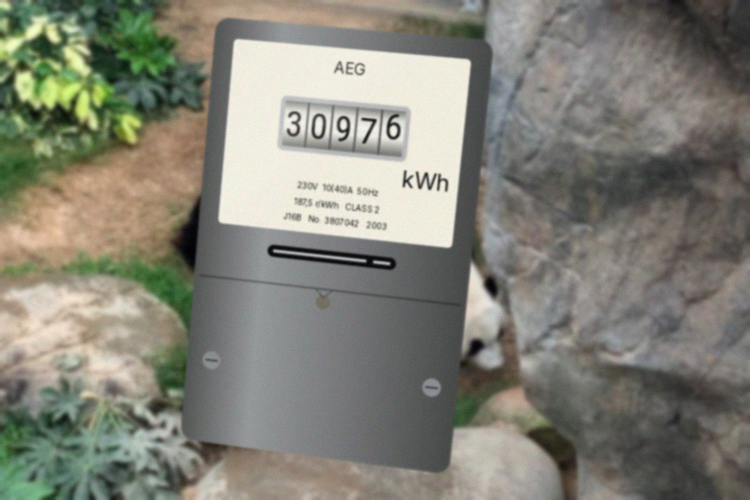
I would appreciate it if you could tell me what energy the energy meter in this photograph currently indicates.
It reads 30976 kWh
